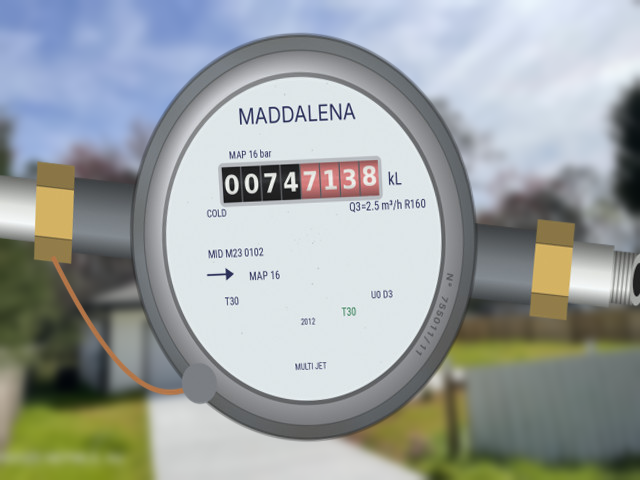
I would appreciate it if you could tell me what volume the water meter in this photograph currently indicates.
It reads 74.7138 kL
